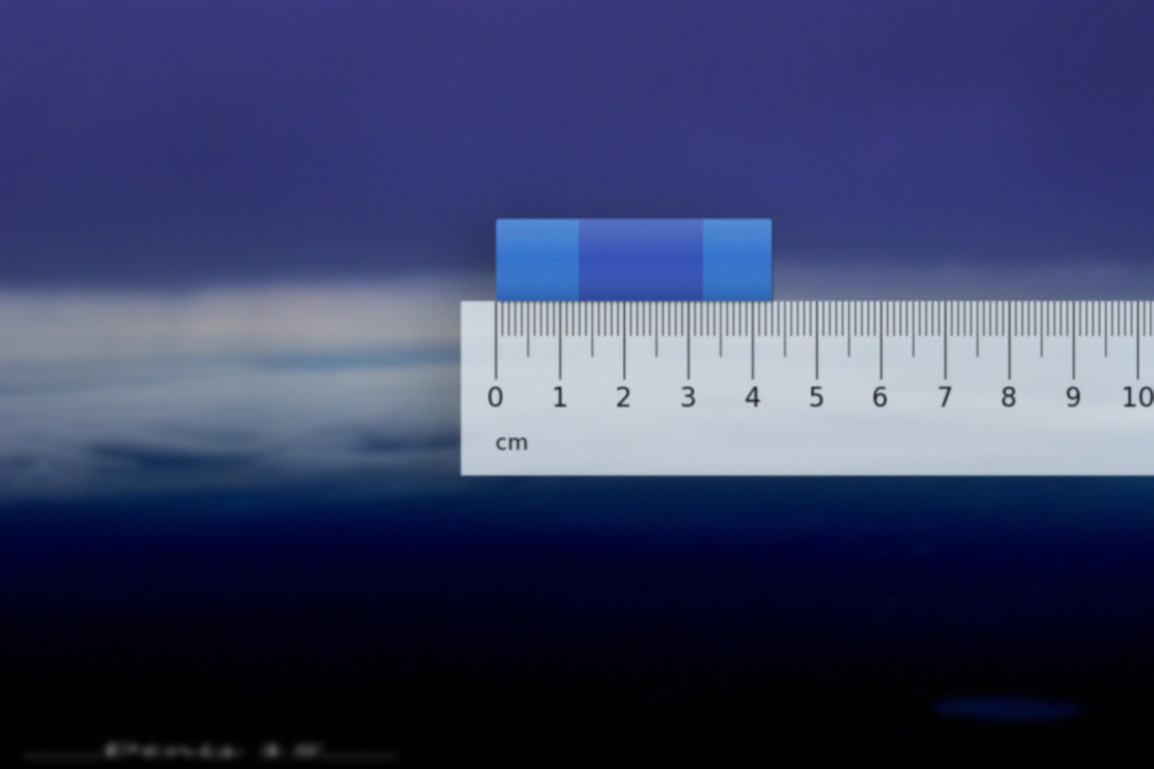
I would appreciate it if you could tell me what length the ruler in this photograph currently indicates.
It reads 4.3 cm
